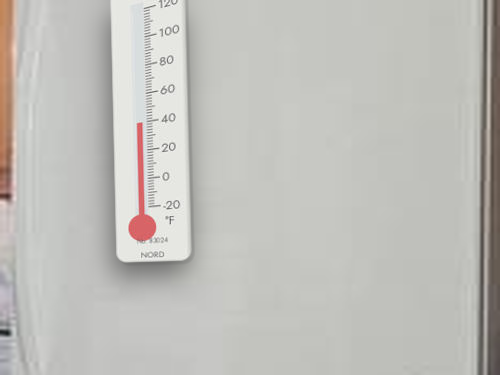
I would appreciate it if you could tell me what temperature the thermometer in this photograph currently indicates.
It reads 40 °F
